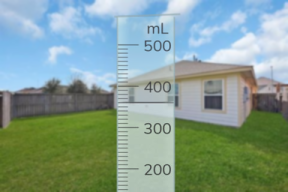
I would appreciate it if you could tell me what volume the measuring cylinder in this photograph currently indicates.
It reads 360 mL
